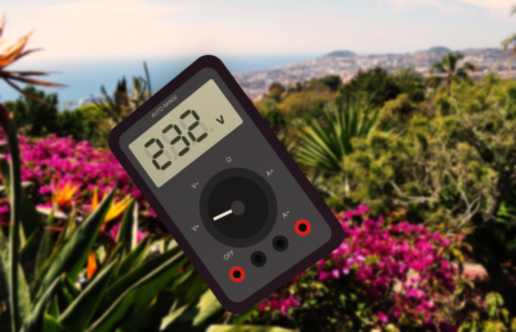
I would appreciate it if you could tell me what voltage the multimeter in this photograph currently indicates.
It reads 232 V
